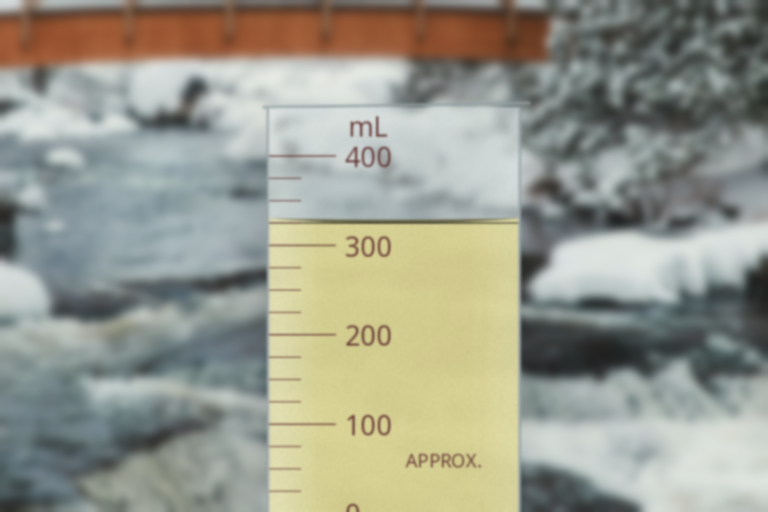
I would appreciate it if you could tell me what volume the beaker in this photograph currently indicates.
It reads 325 mL
